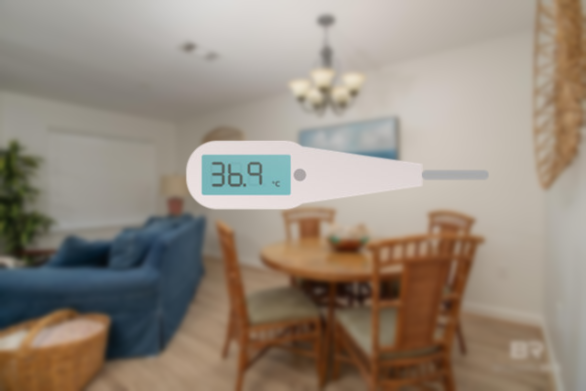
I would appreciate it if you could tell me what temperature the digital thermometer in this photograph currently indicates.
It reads 36.9 °C
